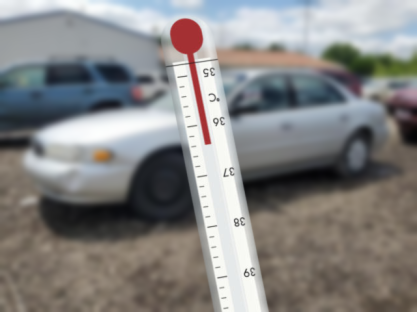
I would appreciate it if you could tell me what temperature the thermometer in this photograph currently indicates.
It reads 36.4 °C
